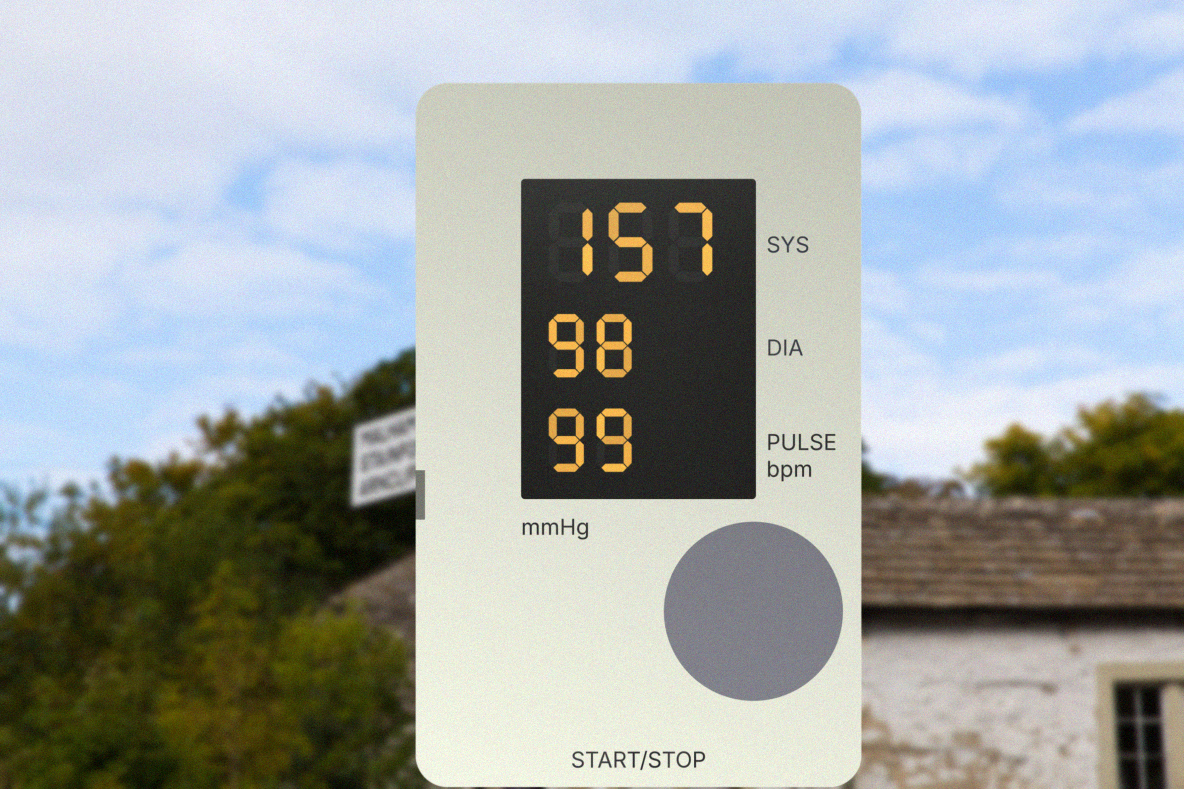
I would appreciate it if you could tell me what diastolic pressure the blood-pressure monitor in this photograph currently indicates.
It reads 98 mmHg
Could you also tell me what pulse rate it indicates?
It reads 99 bpm
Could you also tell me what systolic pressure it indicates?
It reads 157 mmHg
